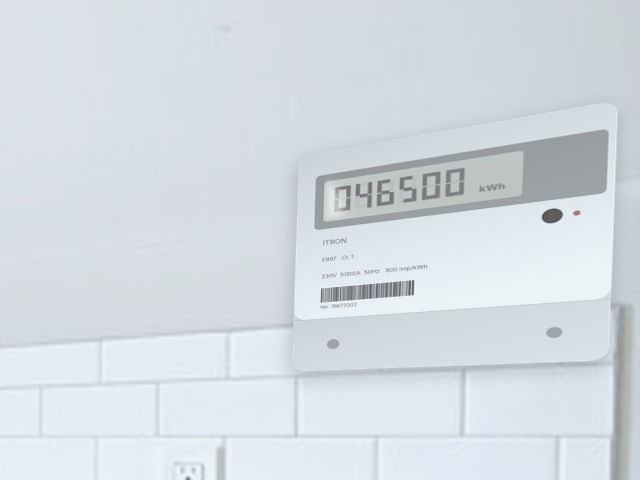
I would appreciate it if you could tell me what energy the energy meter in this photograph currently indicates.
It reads 46500 kWh
